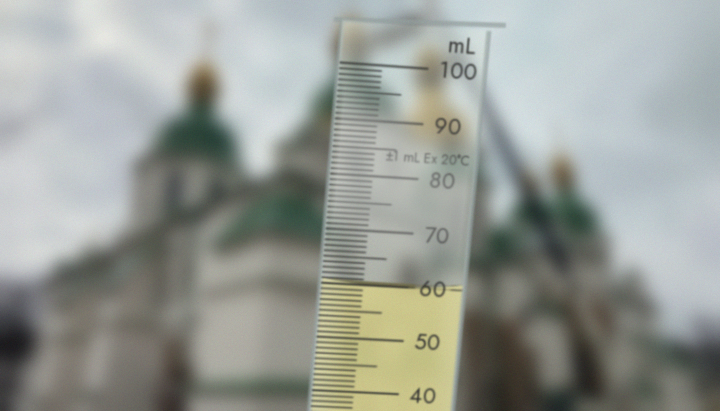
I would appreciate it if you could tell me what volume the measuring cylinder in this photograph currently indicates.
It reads 60 mL
